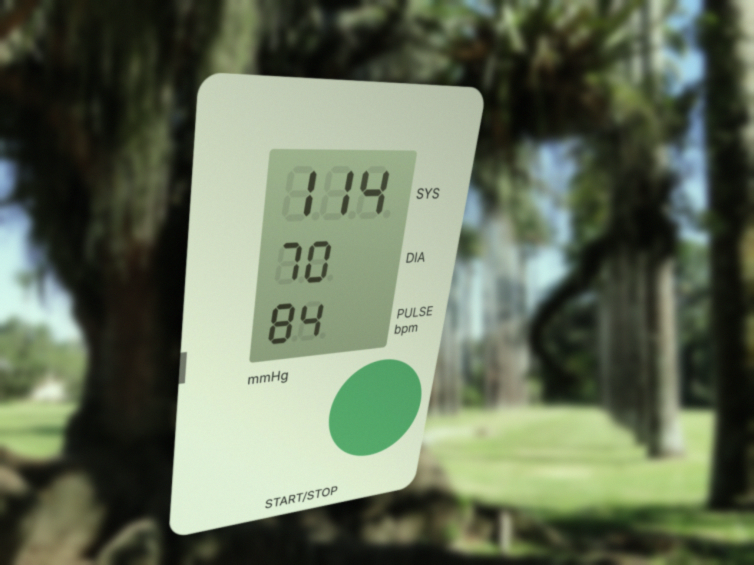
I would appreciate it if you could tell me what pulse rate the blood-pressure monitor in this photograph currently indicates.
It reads 84 bpm
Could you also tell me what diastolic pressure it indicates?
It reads 70 mmHg
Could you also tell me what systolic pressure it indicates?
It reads 114 mmHg
